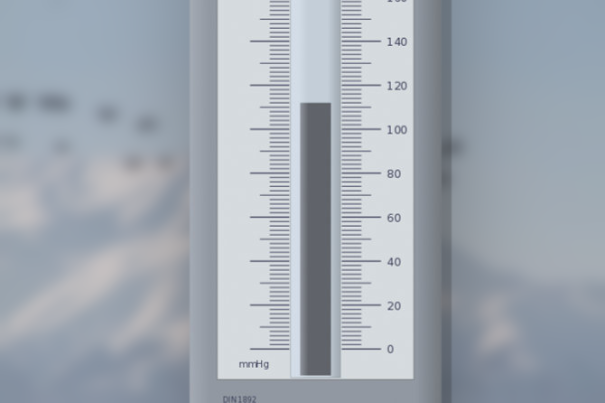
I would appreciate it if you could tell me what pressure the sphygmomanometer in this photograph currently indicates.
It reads 112 mmHg
